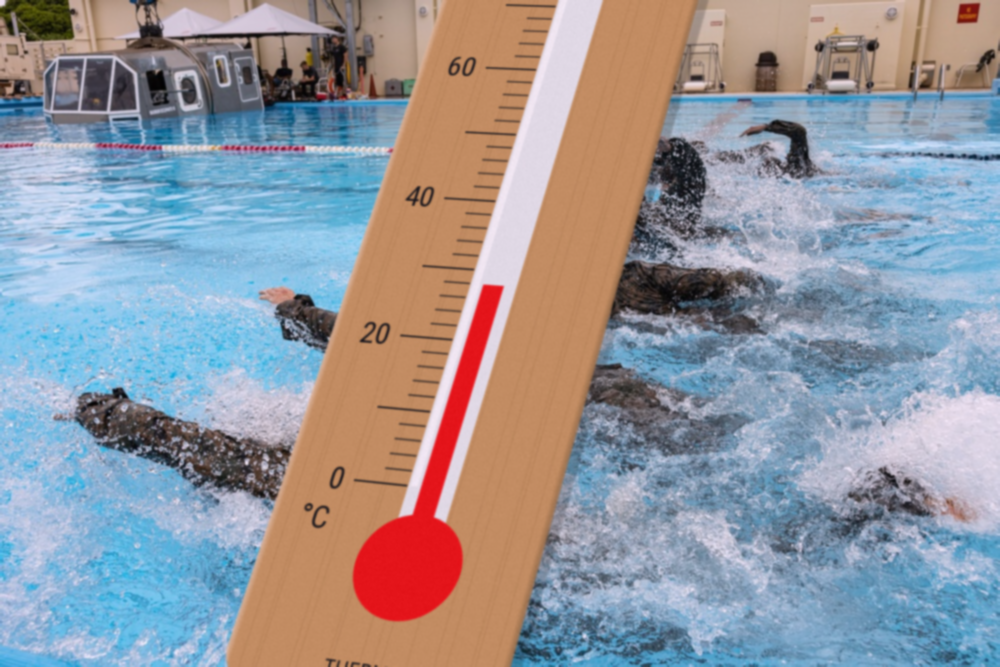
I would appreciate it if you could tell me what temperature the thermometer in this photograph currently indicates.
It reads 28 °C
